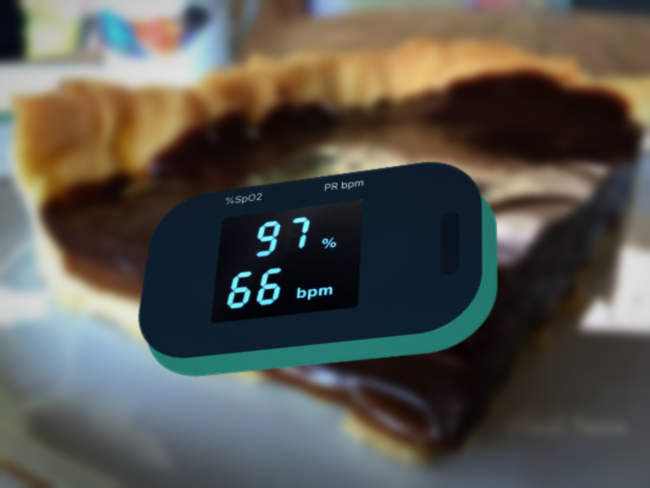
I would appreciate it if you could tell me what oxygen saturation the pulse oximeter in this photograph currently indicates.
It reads 97 %
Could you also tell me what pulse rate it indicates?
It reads 66 bpm
